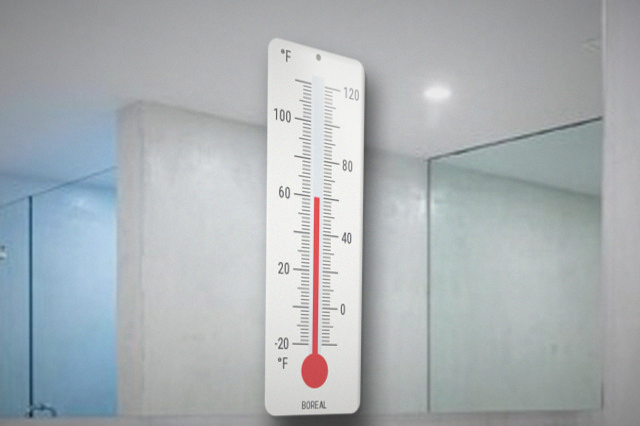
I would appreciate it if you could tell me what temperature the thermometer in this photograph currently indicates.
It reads 60 °F
